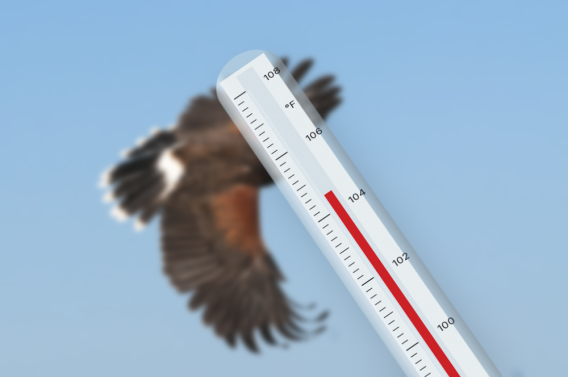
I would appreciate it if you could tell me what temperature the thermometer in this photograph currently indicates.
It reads 104.5 °F
